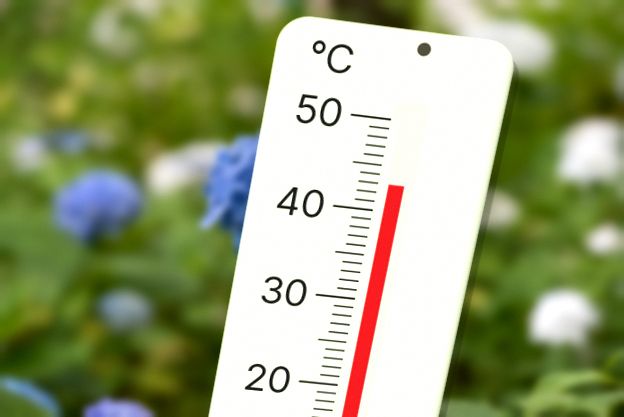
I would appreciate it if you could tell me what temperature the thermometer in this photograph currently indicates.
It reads 43 °C
